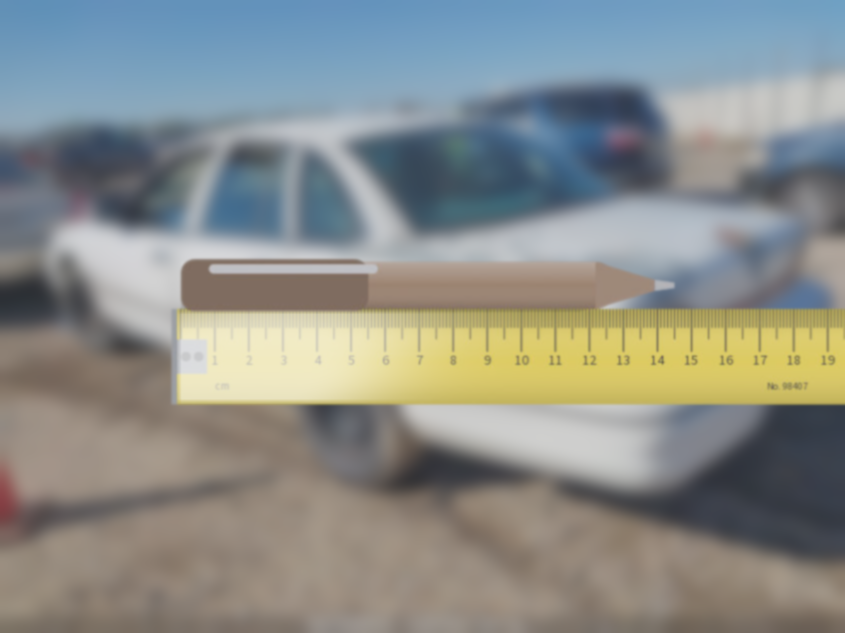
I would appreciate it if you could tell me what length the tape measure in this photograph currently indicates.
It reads 14.5 cm
